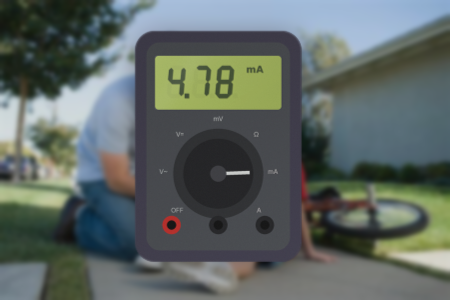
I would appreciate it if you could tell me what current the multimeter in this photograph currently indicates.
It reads 4.78 mA
